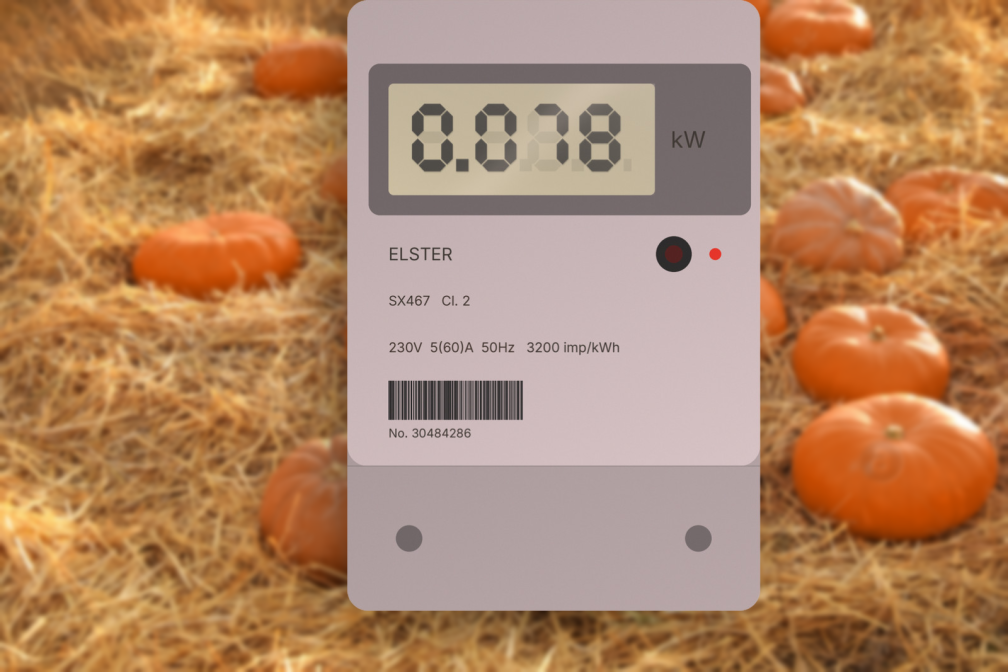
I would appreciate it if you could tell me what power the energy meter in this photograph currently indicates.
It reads 0.078 kW
